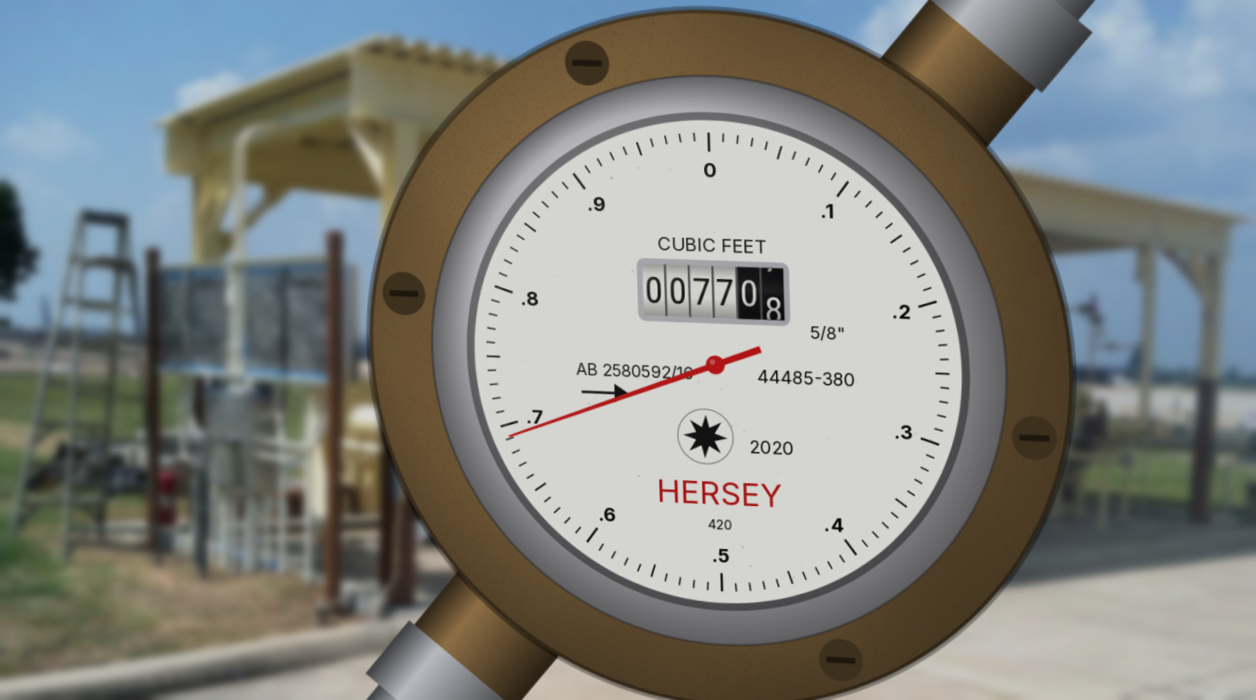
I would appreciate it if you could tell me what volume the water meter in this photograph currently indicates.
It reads 7707.69 ft³
